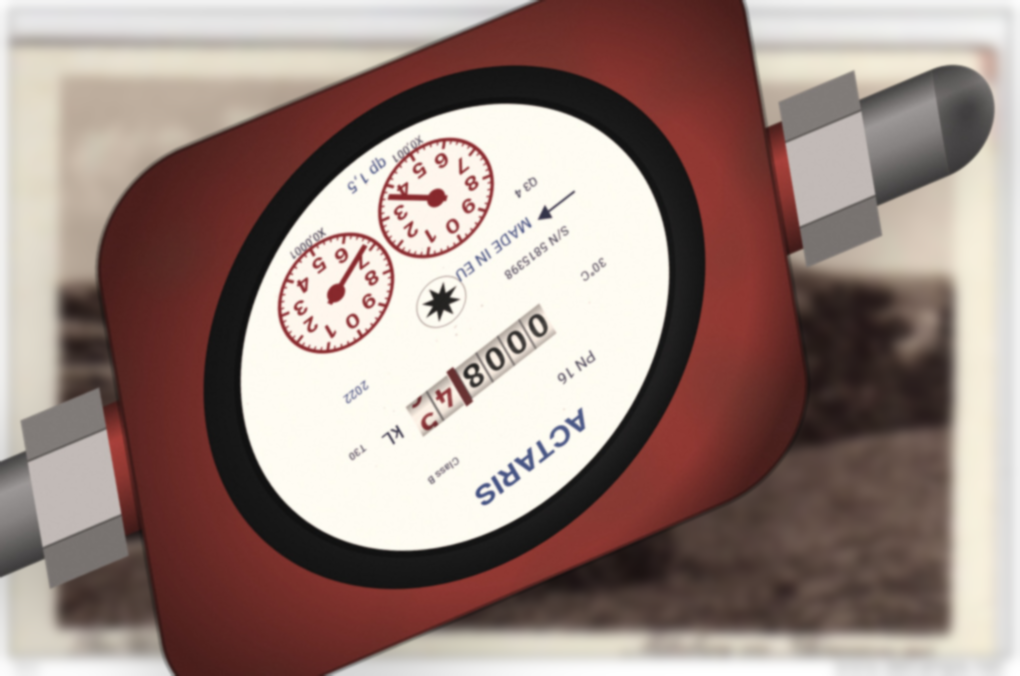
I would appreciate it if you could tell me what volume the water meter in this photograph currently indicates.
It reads 8.4536 kL
